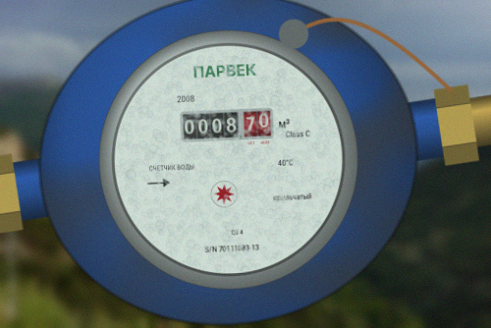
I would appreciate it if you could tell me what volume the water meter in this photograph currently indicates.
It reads 8.70 m³
